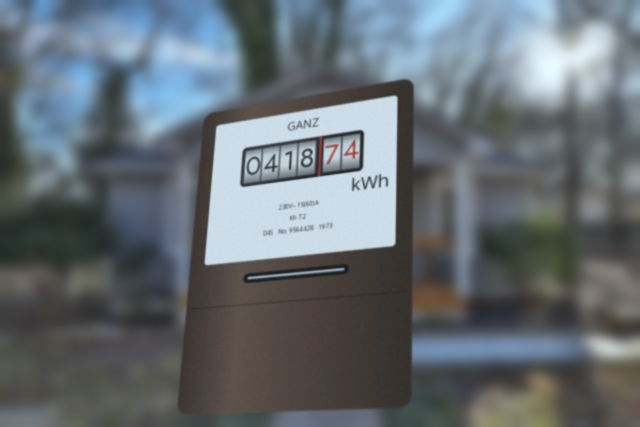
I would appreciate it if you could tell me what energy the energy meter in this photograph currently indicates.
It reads 418.74 kWh
